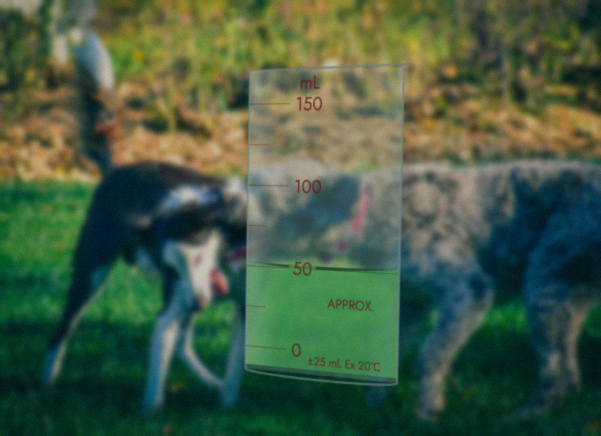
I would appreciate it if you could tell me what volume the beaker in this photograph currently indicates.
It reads 50 mL
